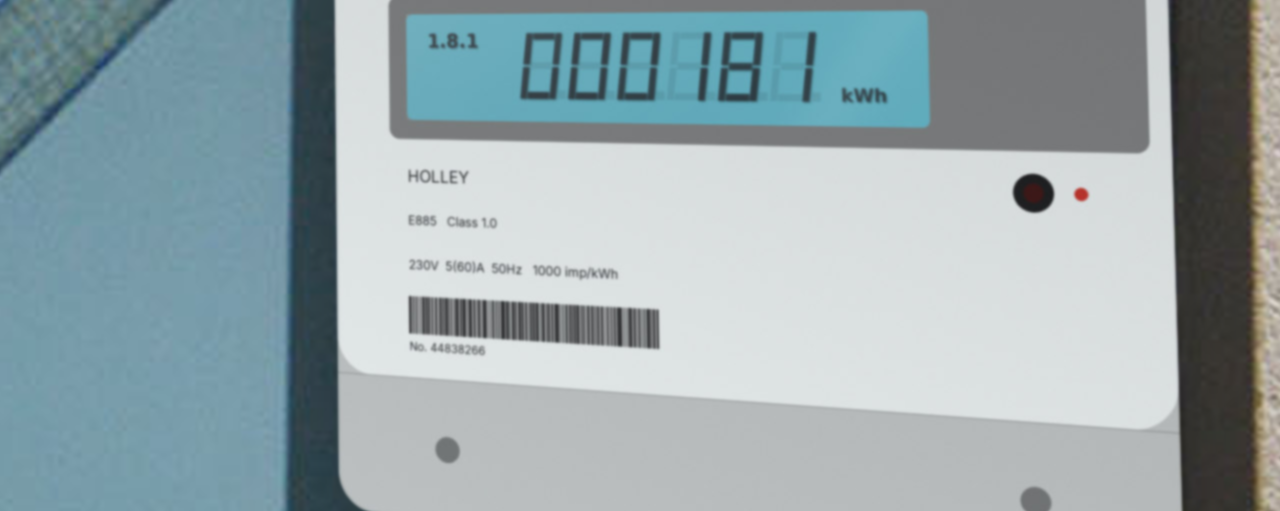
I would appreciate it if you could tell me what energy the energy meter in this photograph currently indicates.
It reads 181 kWh
